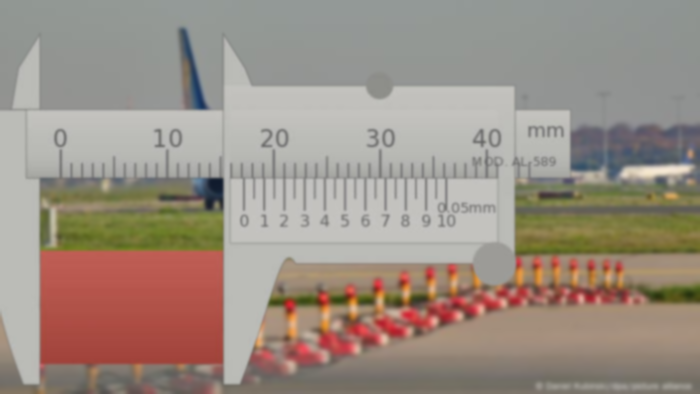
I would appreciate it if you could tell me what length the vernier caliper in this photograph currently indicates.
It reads 17.2 mm
